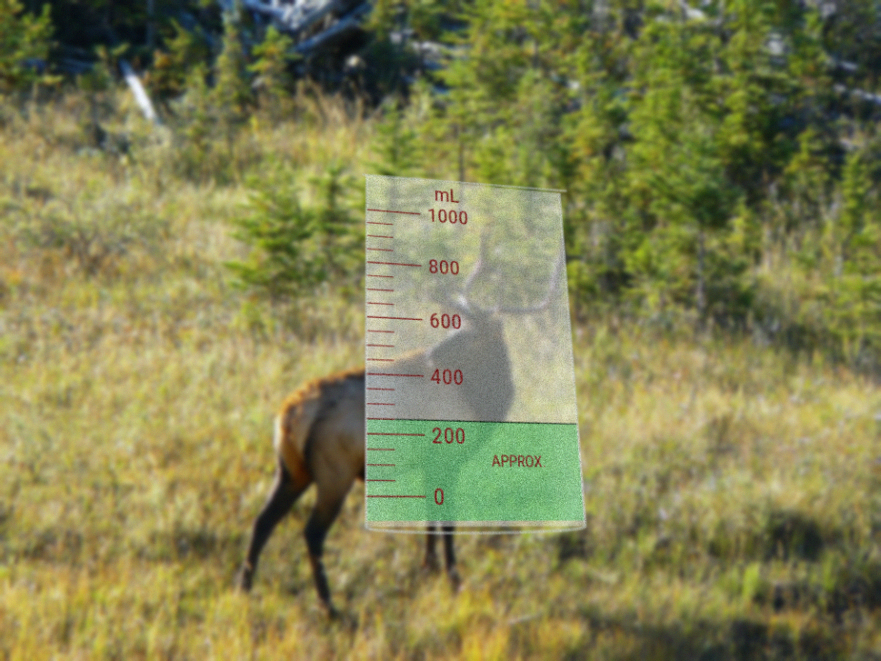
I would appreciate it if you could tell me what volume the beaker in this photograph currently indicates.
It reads 250 mL
